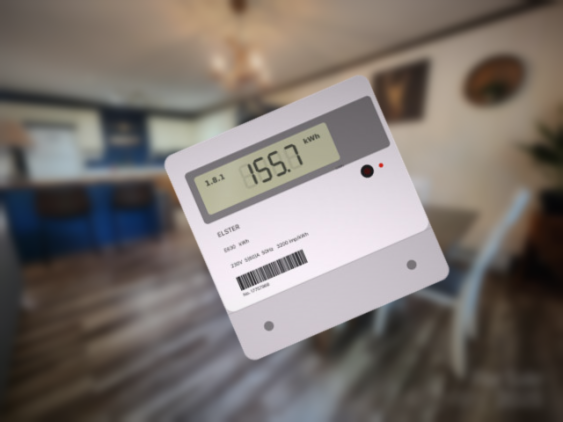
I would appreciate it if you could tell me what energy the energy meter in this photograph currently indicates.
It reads 155.7 kWh
